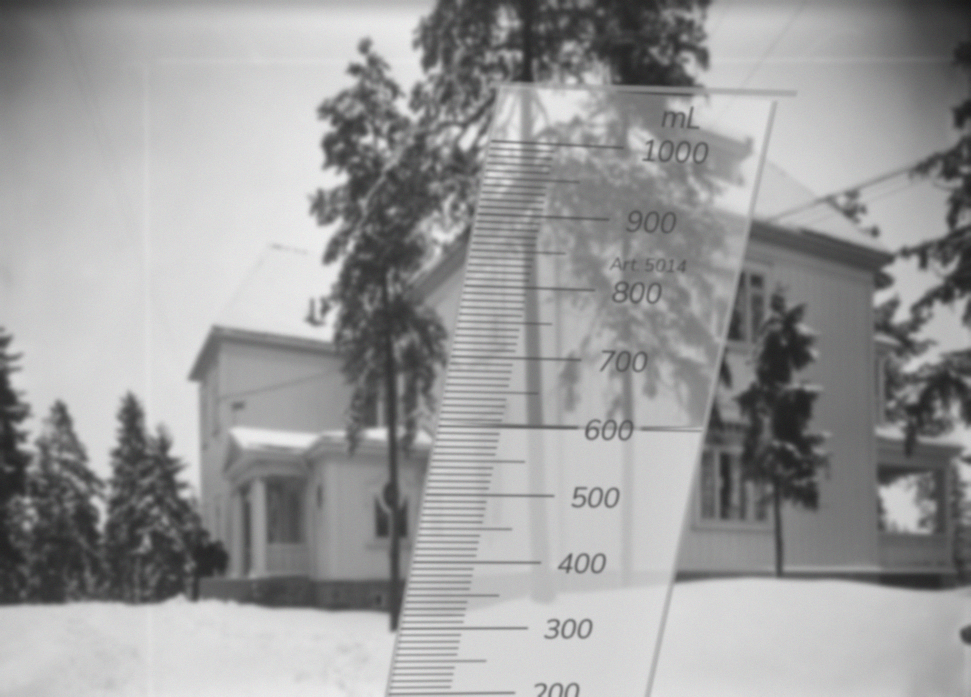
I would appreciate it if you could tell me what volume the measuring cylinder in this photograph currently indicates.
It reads 600 mL
